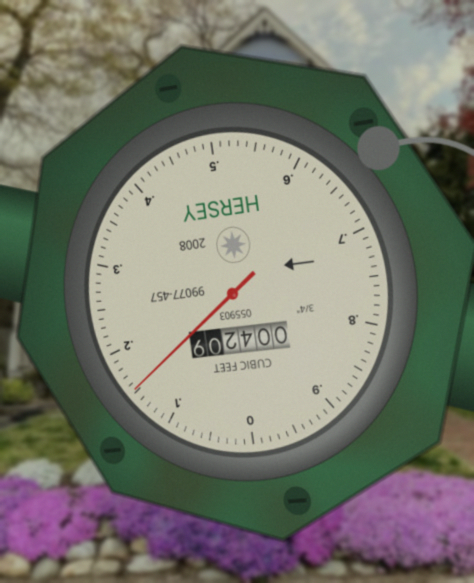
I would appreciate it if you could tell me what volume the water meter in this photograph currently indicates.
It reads 4209.15 ft³
